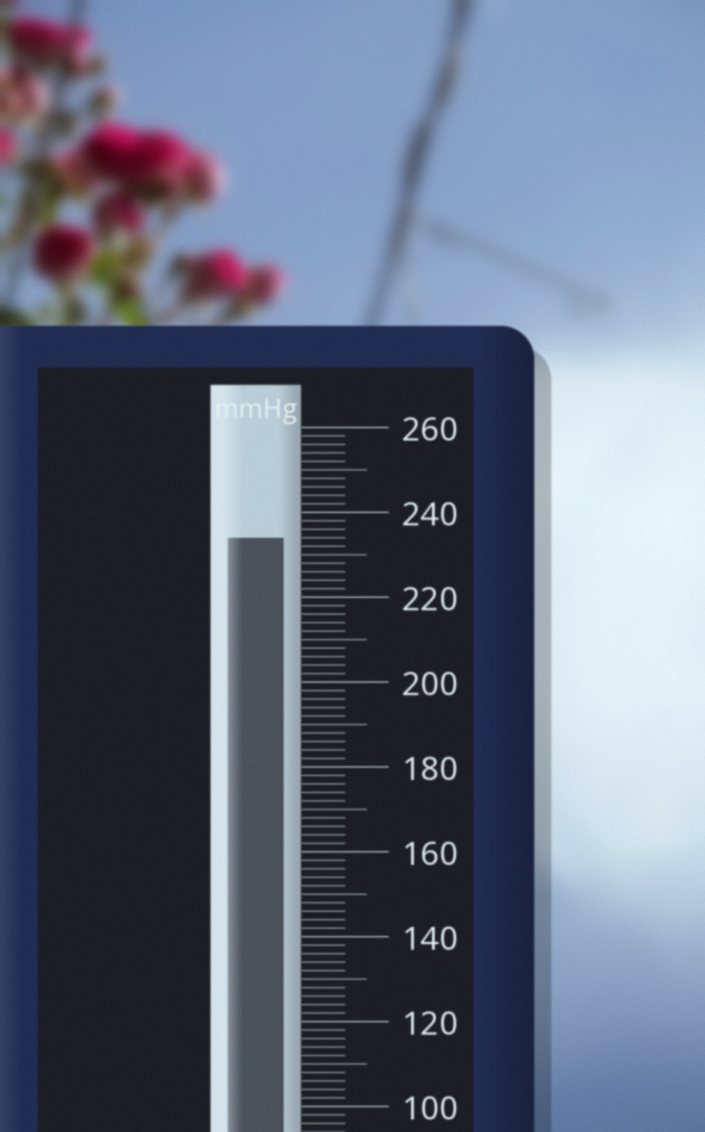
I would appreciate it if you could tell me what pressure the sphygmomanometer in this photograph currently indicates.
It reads 234 mmHg
